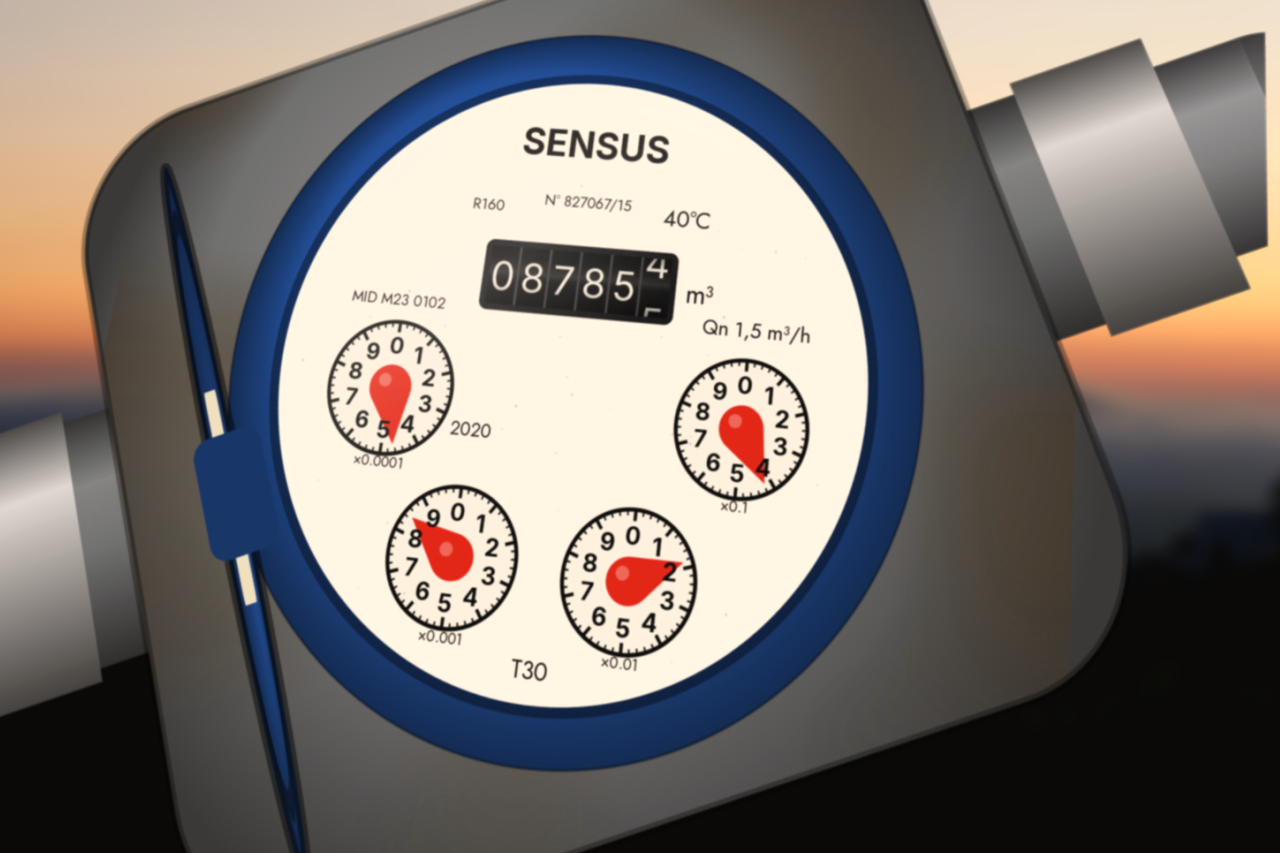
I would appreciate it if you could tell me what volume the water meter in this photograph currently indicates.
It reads 87854.4184 m³
